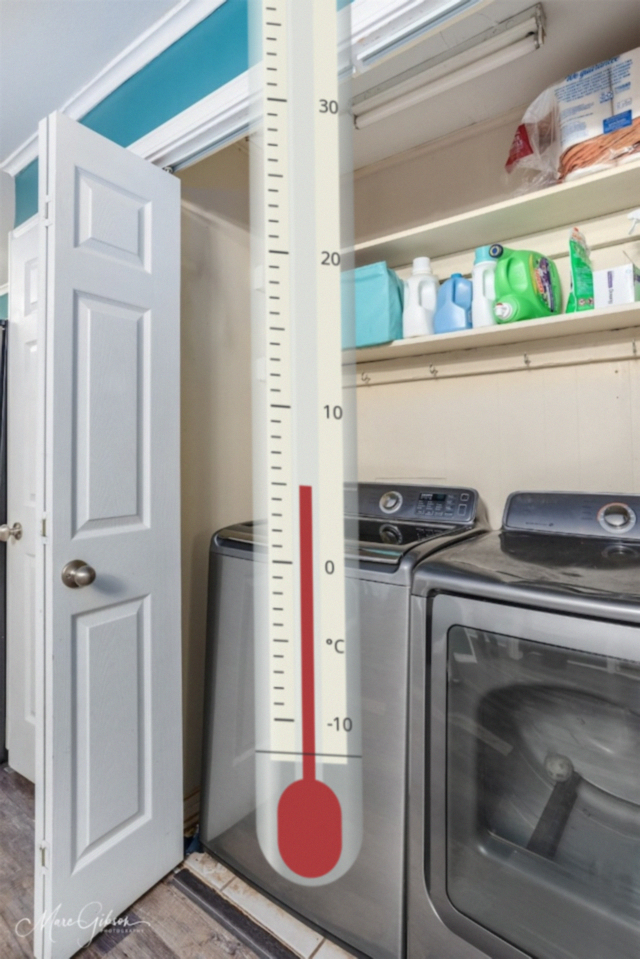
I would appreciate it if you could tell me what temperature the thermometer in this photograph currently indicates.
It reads 5 °C
